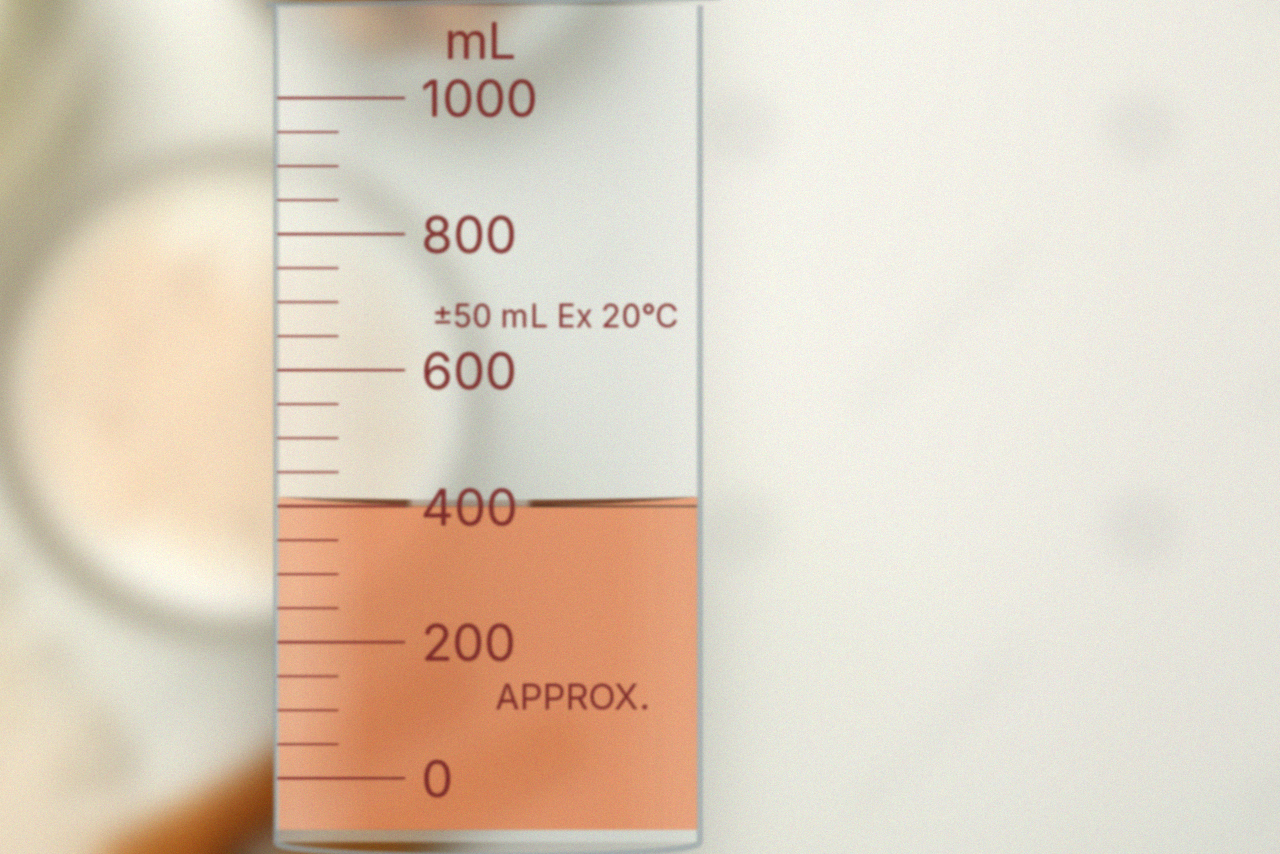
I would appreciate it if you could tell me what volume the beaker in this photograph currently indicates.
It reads 400 mL
